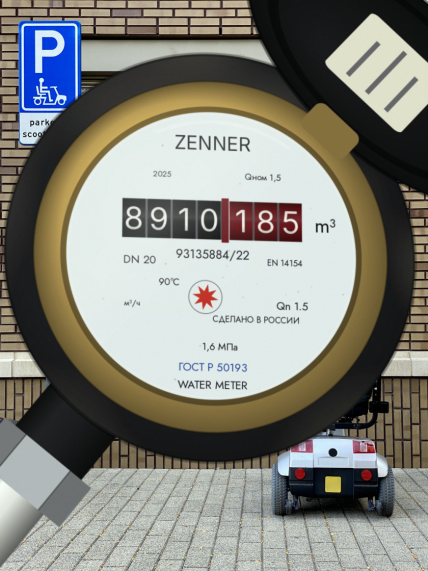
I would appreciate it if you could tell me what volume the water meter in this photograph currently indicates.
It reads 8910.185 m³
